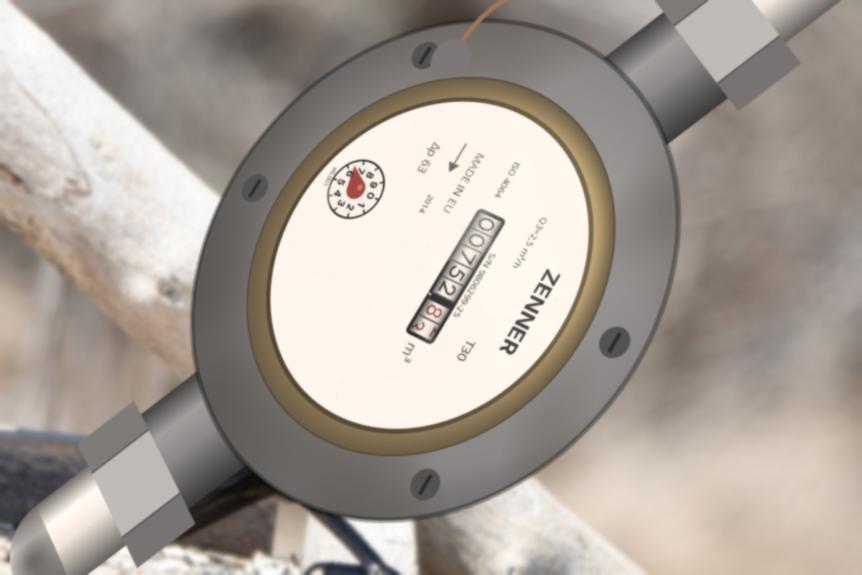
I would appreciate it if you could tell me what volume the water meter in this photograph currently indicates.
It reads 752.826 m³
